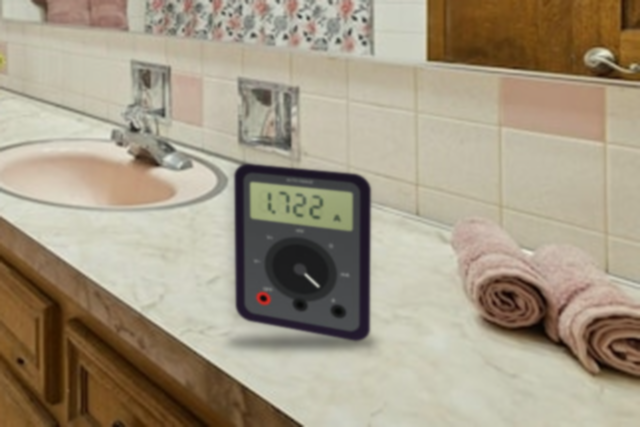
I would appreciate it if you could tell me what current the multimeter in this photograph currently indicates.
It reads 1.722 A
